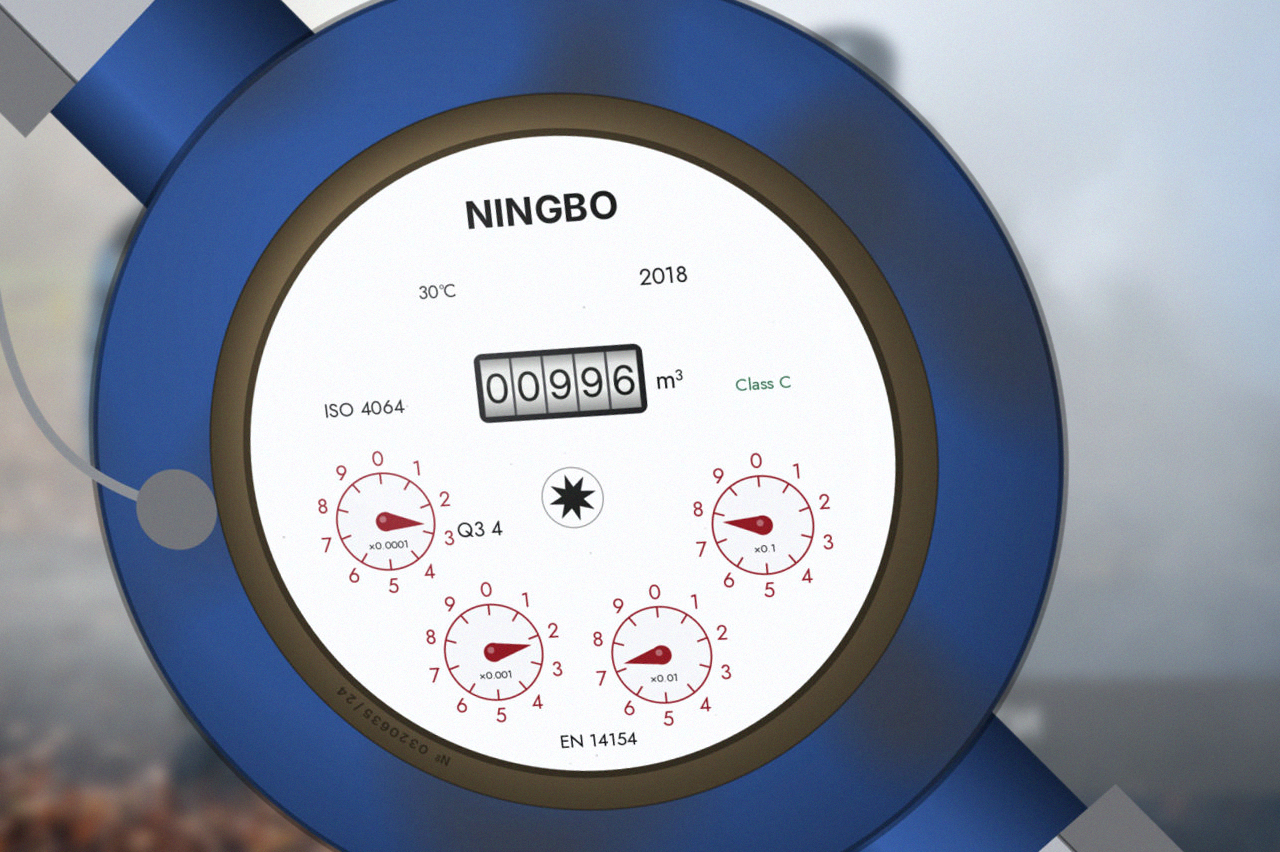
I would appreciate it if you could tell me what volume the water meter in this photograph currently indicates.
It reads 996.7722 m³
